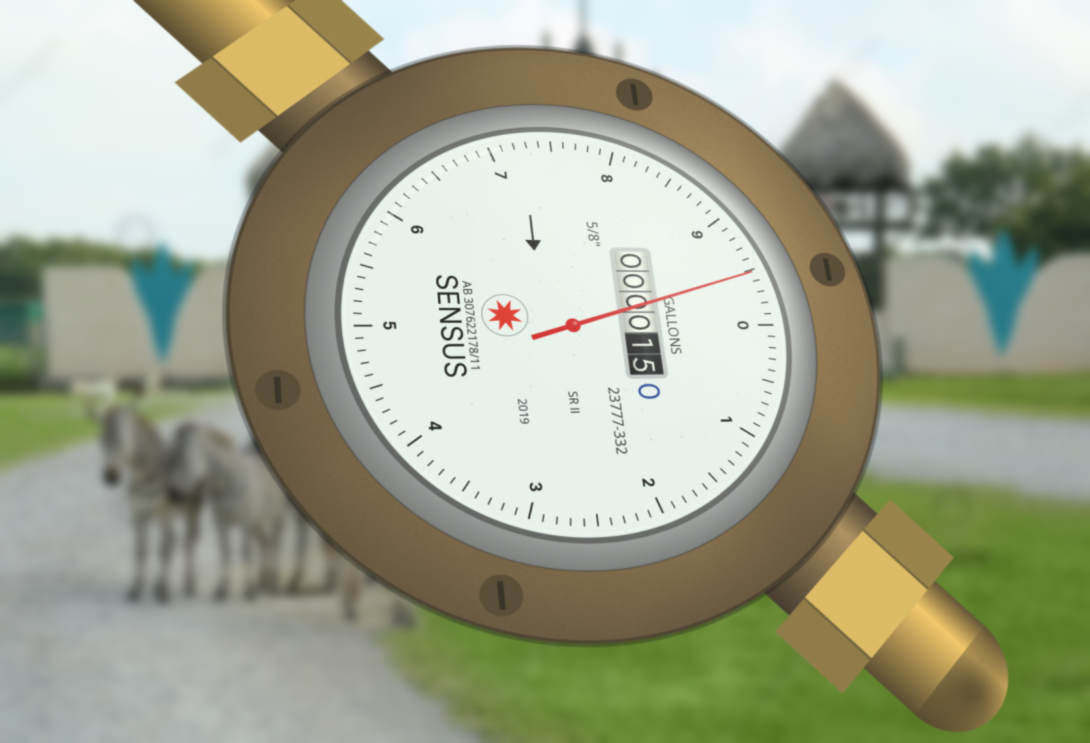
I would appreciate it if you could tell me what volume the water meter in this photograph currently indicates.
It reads 149.5 gal
